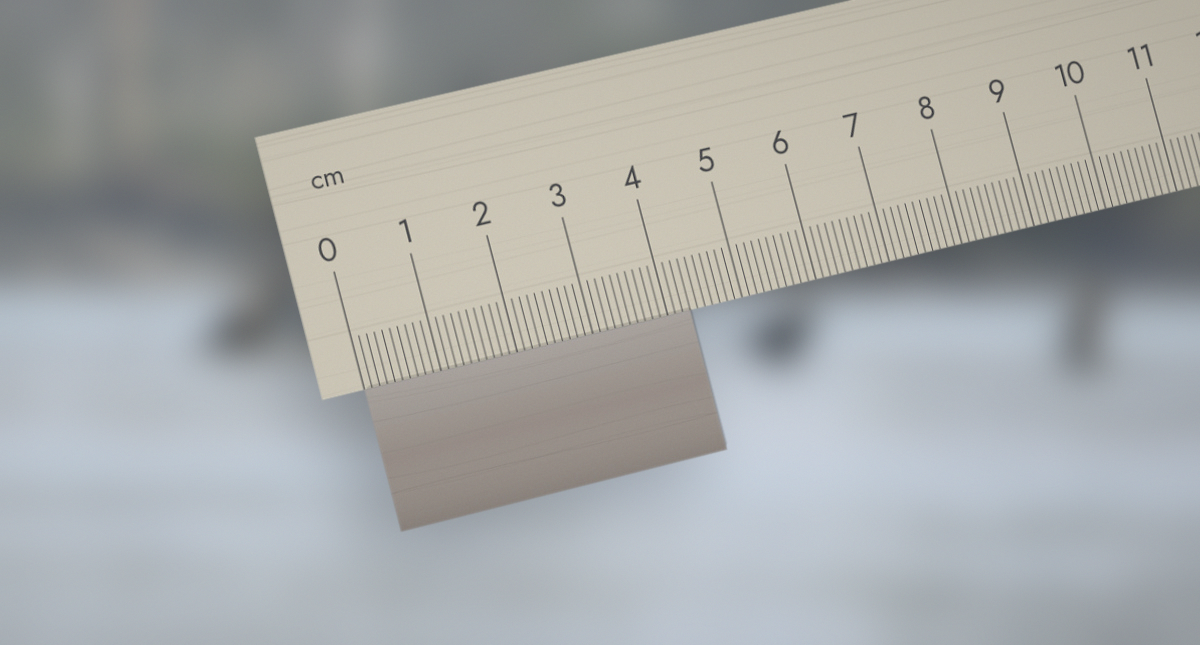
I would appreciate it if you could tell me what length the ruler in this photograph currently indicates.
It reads 4.3 cm
